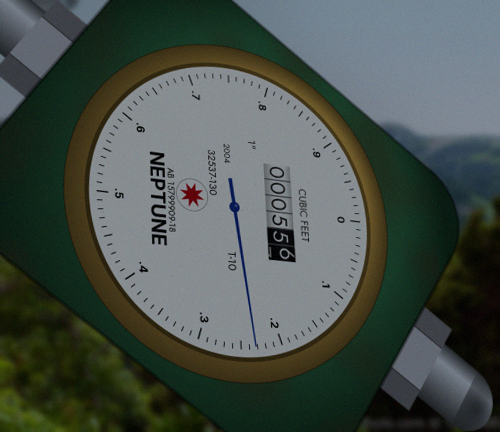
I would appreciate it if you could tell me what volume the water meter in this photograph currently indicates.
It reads 556.23 ft³
